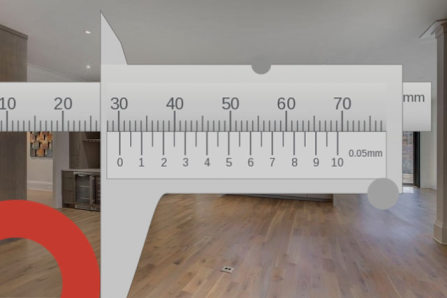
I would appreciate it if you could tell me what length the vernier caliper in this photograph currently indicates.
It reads 30.2 mm
